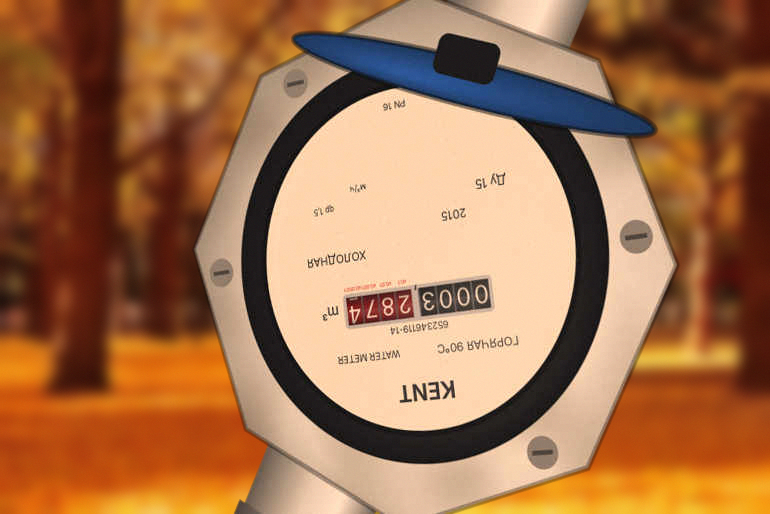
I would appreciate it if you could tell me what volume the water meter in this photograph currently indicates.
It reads 3.2874 m³
